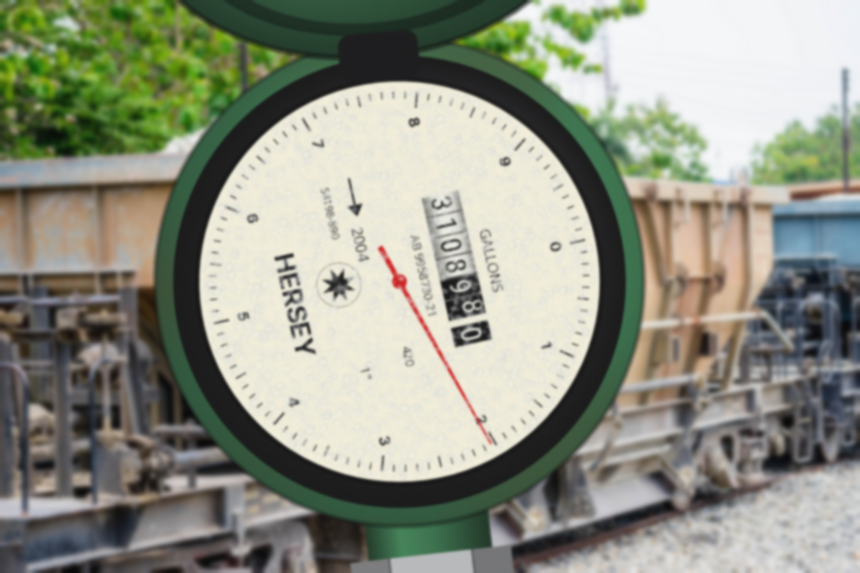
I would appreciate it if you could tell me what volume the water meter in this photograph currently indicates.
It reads 3108982.0 gal
